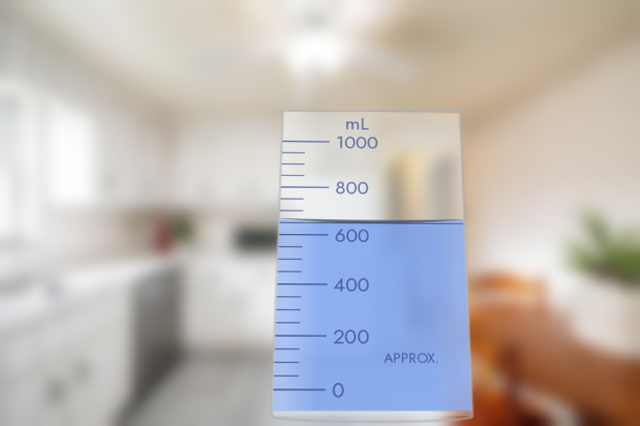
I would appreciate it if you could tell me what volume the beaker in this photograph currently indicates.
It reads 650 mL
